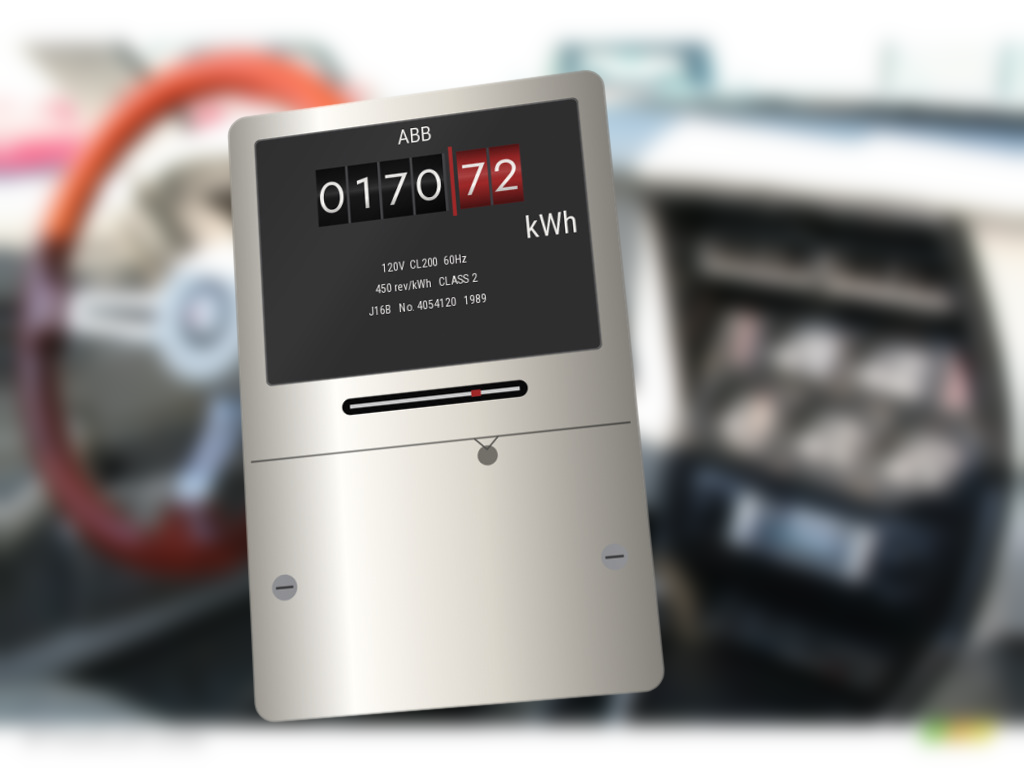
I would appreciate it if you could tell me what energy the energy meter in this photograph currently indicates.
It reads 170.72 kWh
